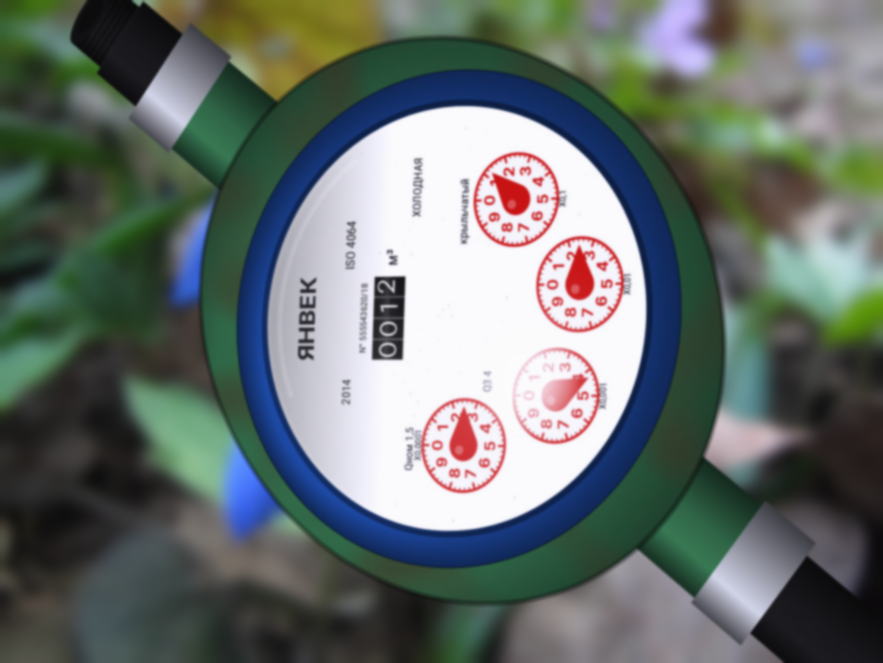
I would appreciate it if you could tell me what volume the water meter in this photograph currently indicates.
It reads 12.1242 m³
